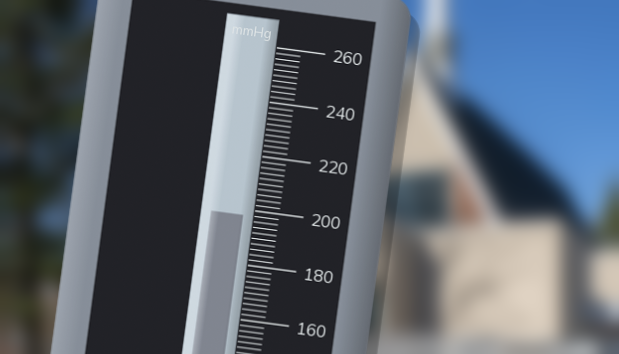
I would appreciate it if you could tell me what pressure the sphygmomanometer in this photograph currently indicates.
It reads 198 mmHg
